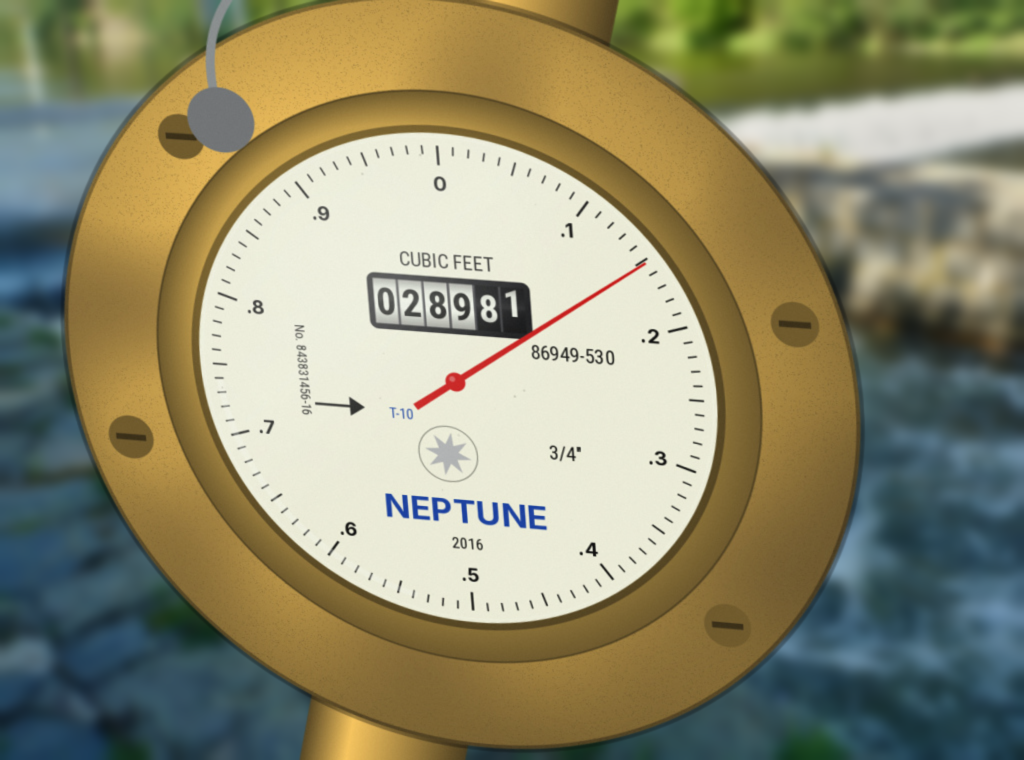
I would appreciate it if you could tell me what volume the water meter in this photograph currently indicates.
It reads 28981.15 ft³
